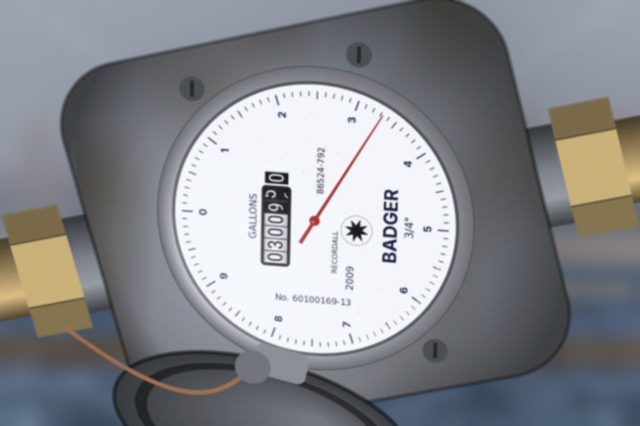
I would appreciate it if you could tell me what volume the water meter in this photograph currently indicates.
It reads 300953.3 gal
